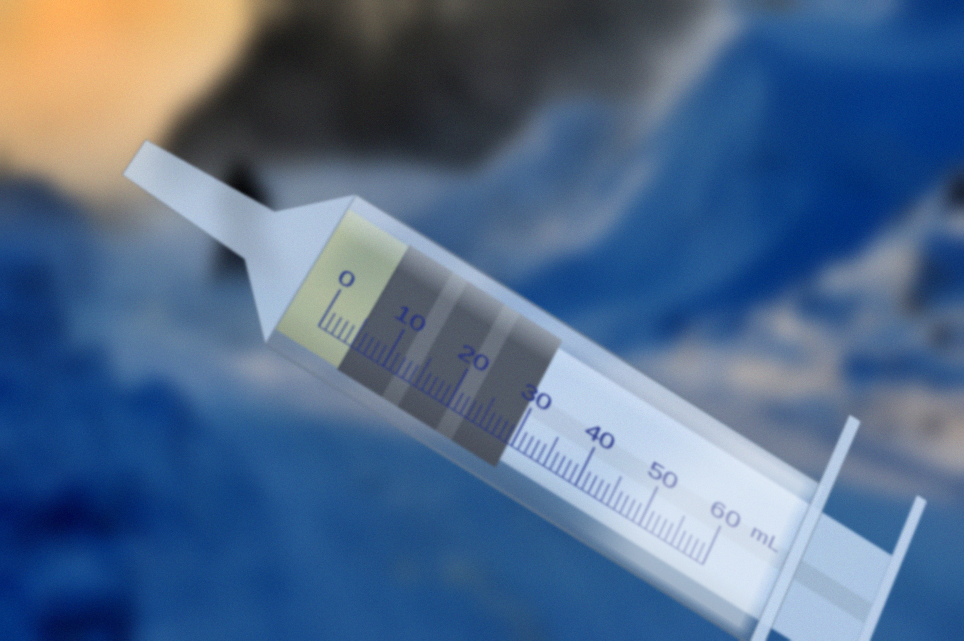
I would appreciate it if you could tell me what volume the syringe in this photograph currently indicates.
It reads 5 mL
